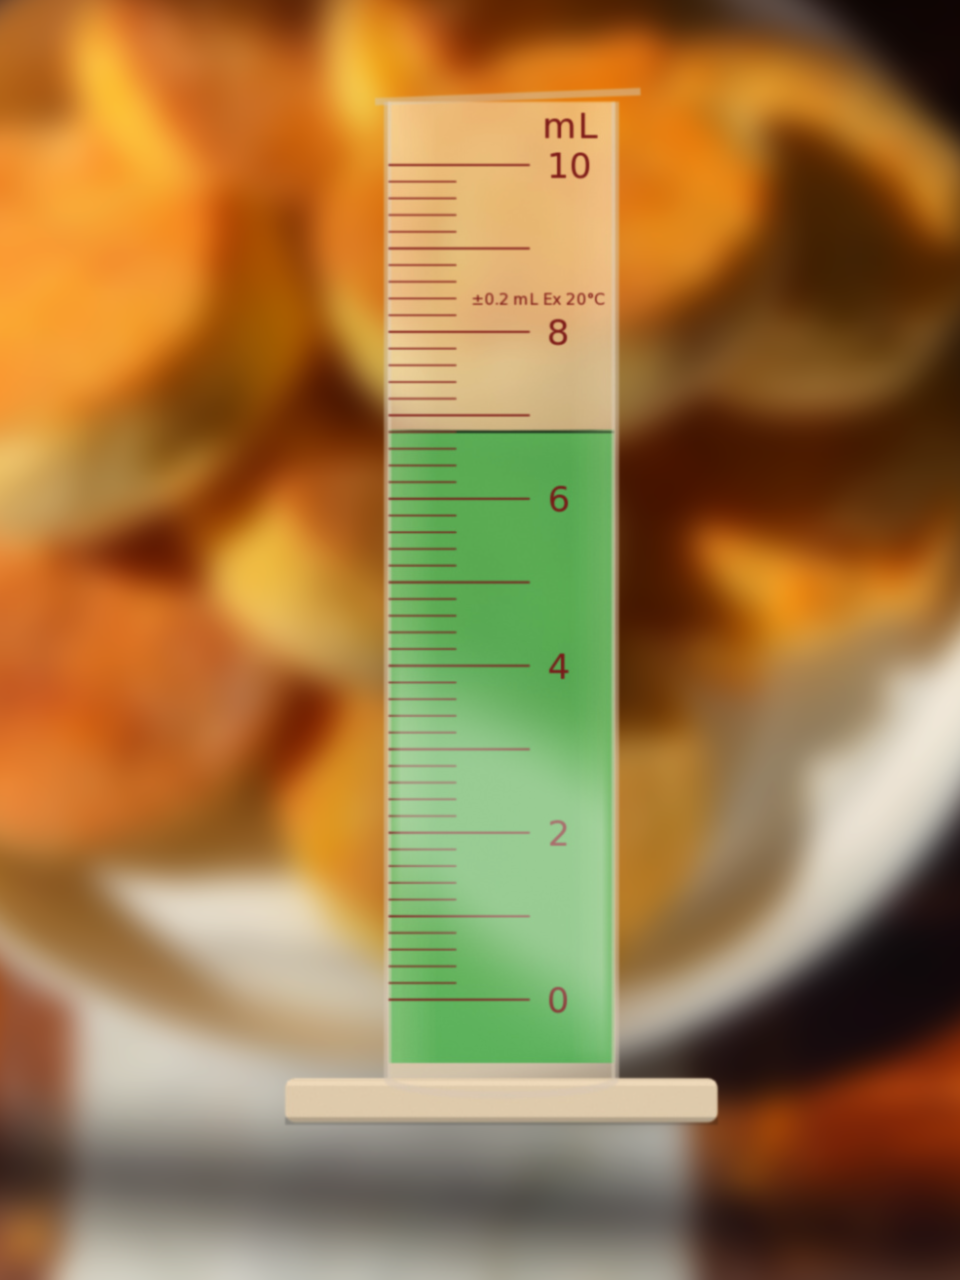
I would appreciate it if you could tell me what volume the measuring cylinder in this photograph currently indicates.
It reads 6.8 mL
